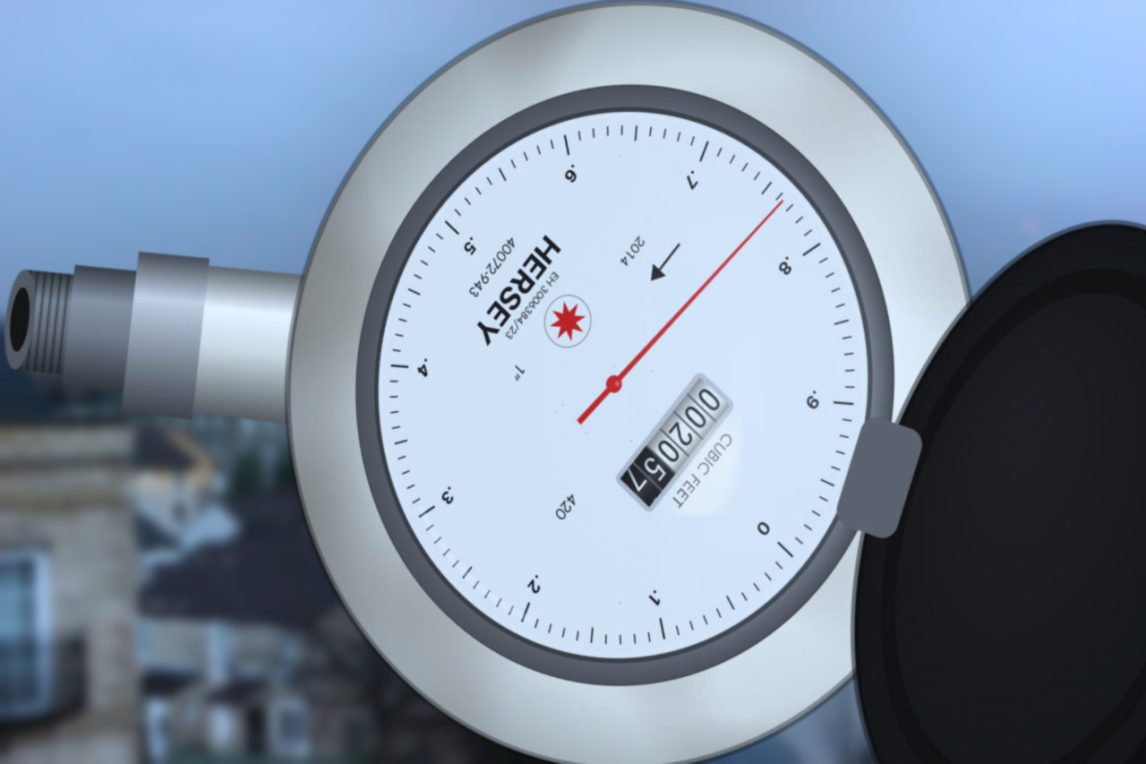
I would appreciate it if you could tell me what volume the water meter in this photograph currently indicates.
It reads 2056.76 ft³
